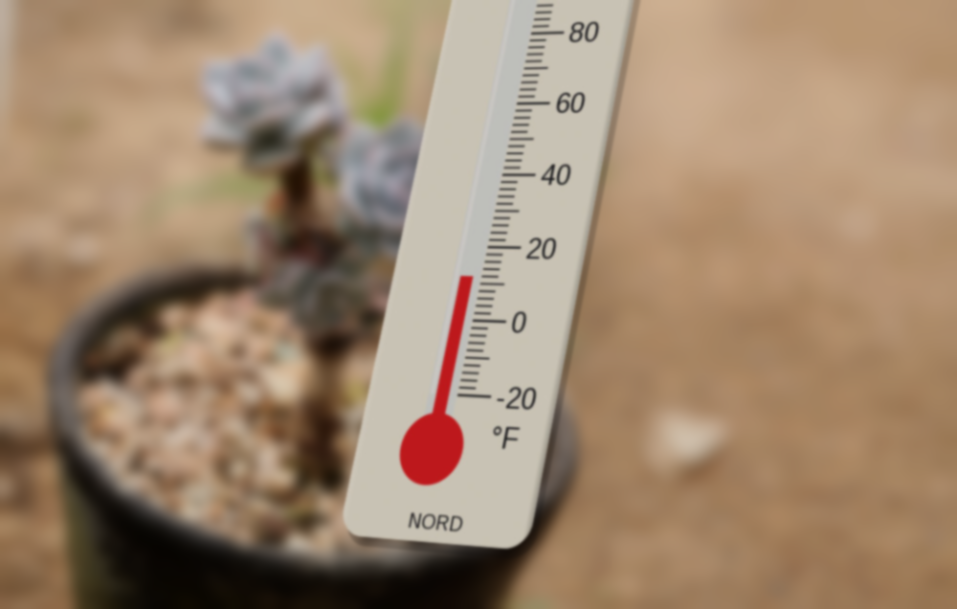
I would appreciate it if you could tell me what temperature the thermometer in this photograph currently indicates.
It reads 12 °F
